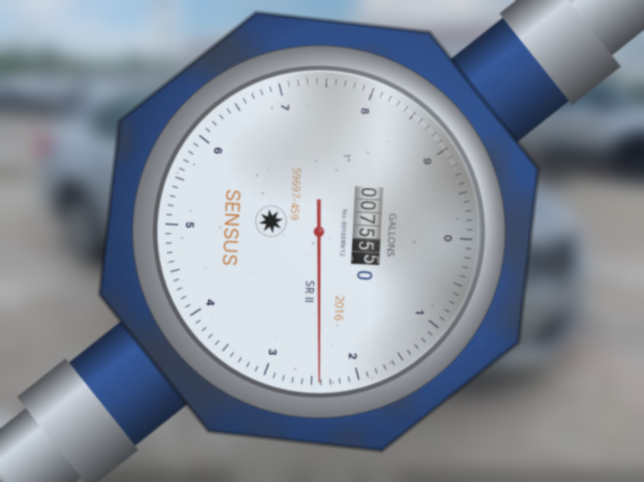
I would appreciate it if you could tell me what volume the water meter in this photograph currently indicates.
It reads 75552.4 gal
